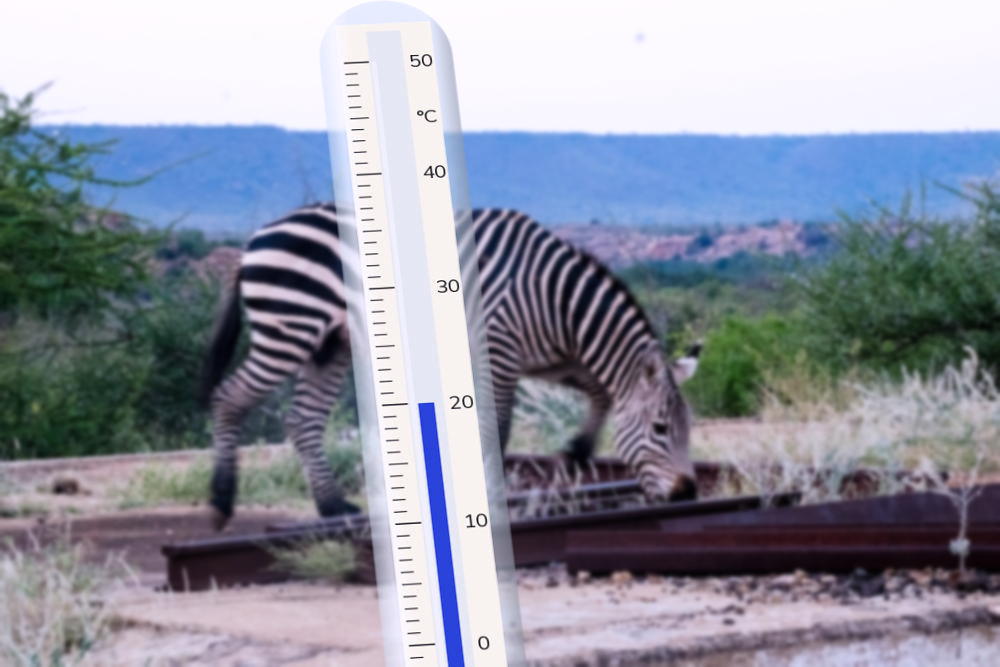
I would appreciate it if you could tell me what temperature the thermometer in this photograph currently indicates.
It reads 20 °C
